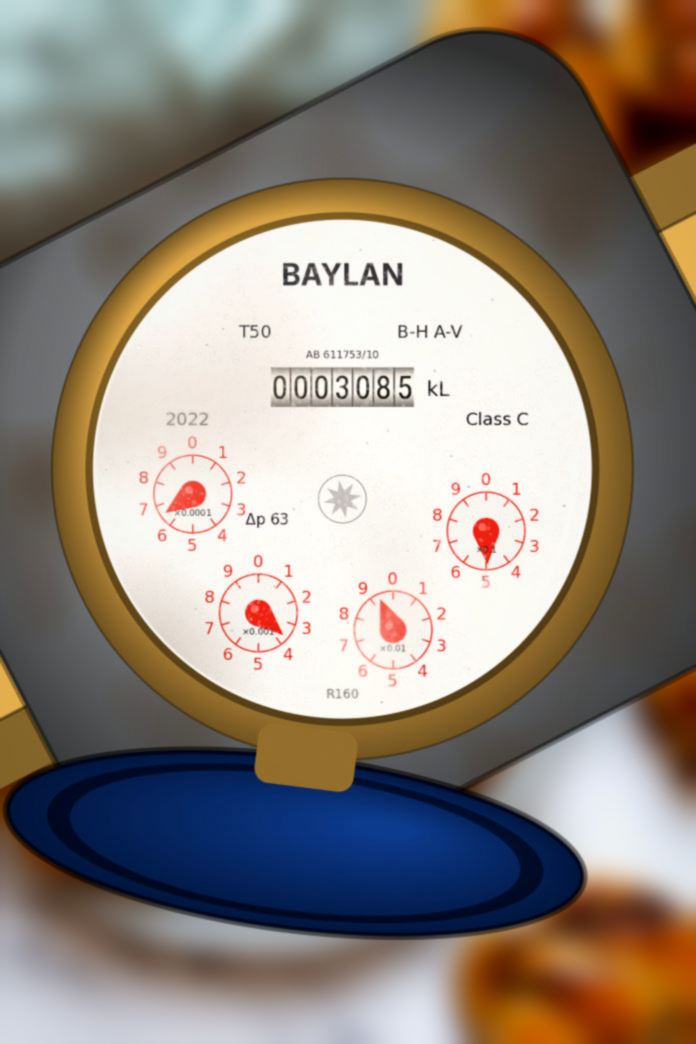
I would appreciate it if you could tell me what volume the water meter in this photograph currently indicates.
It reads 3085.4936 kL
